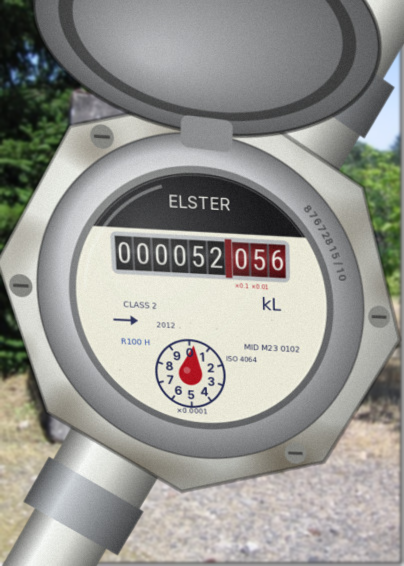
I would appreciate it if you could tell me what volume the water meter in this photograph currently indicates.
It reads 52.0560 kL
